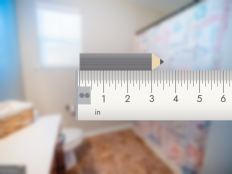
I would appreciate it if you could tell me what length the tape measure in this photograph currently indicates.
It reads 3.5 in
